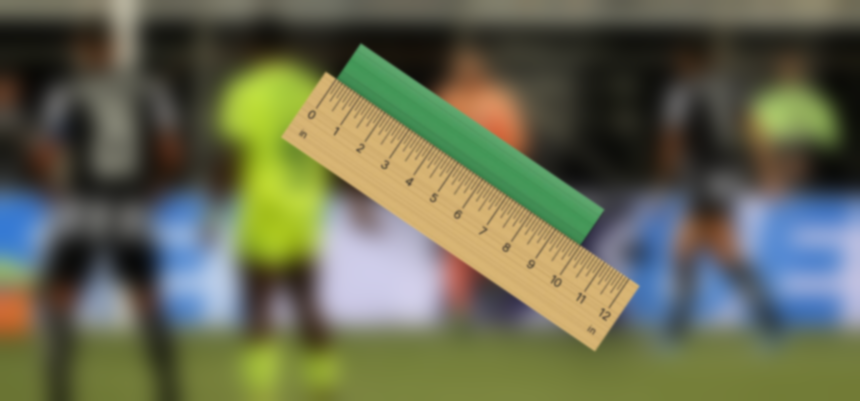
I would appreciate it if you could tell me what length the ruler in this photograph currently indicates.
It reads 10 in
